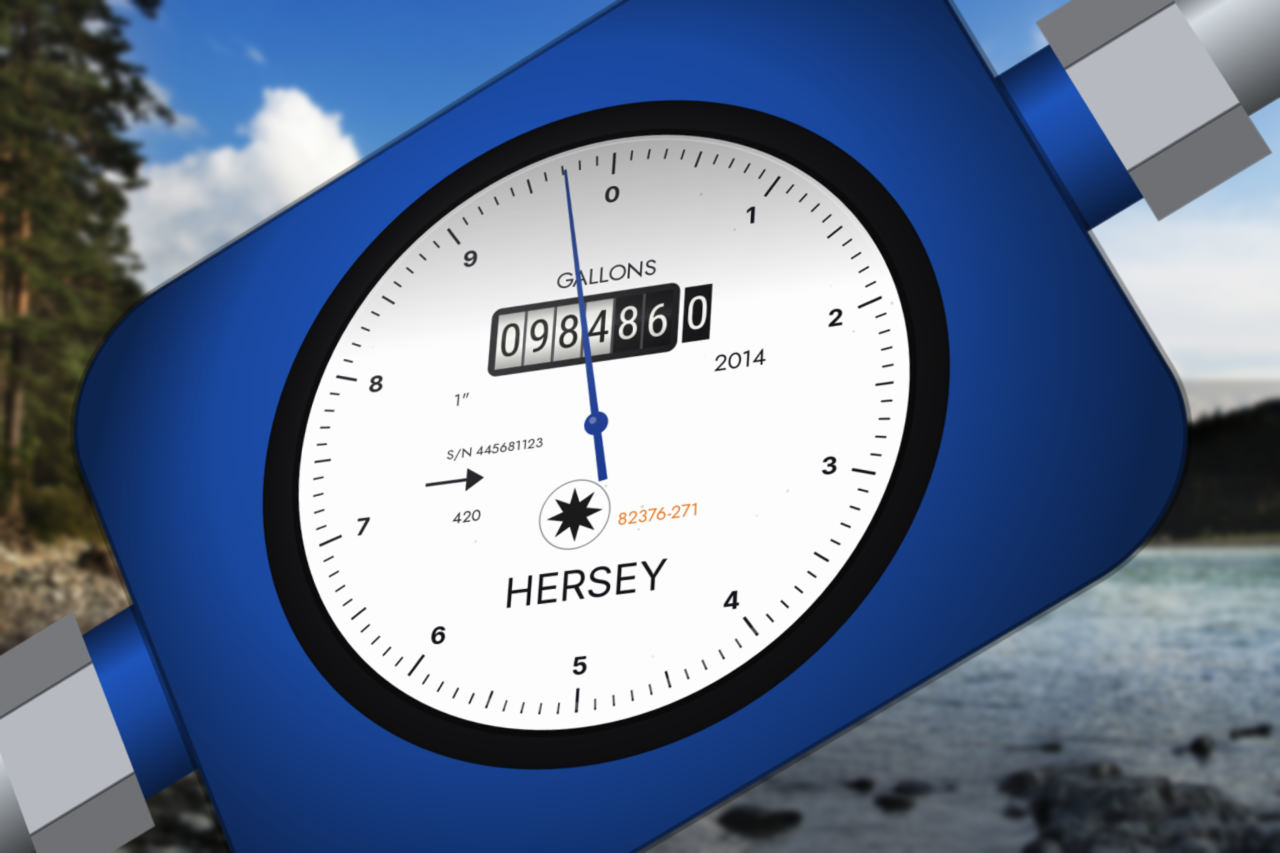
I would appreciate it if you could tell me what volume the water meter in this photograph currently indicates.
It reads 984859.7 gal
